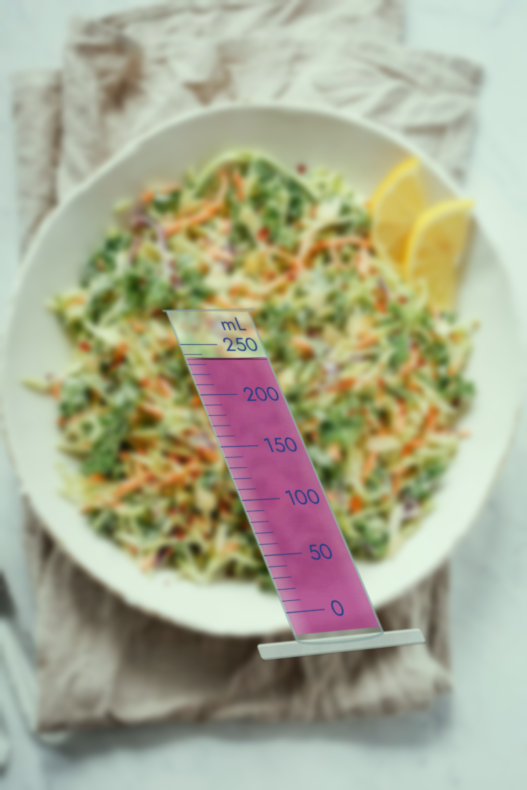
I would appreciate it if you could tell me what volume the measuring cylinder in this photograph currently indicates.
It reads 235 mL
